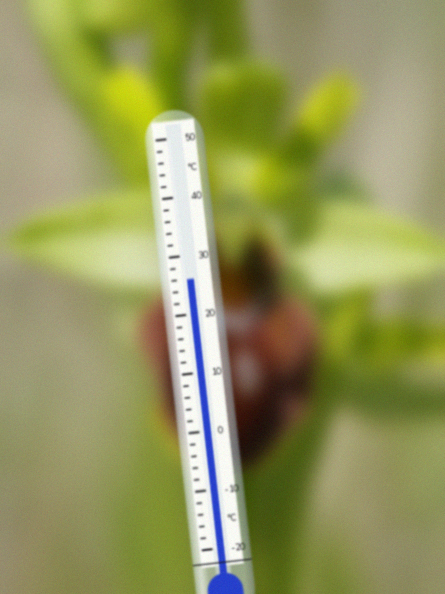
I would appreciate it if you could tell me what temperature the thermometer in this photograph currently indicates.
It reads 26 °C
